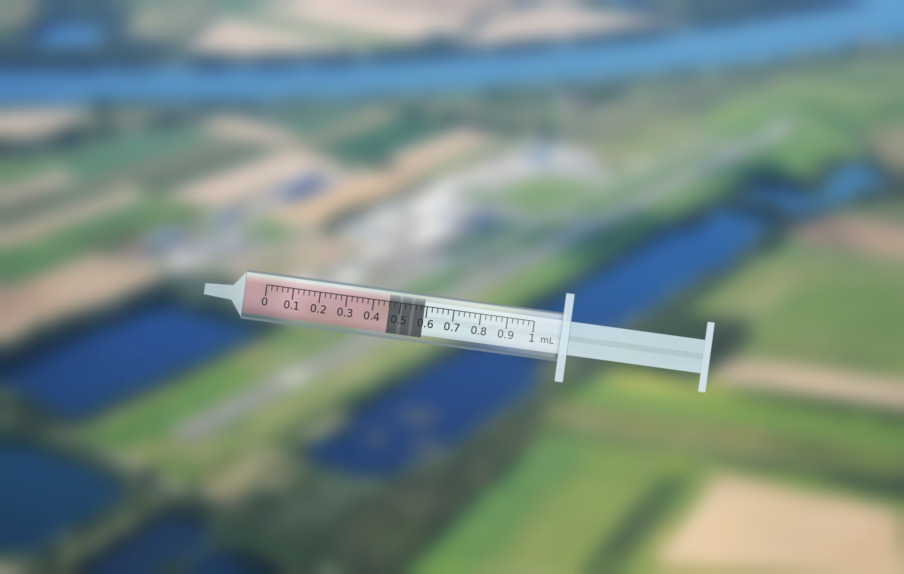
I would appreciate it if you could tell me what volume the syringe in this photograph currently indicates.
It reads 0.46 mL
